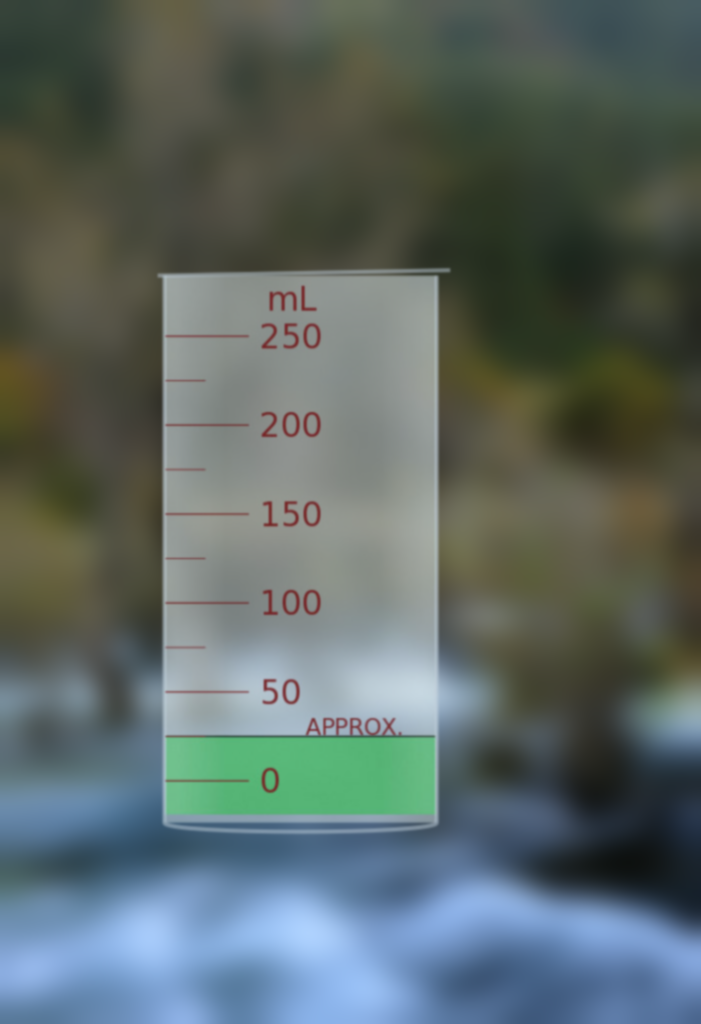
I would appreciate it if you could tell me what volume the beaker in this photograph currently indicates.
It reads 25 mL
